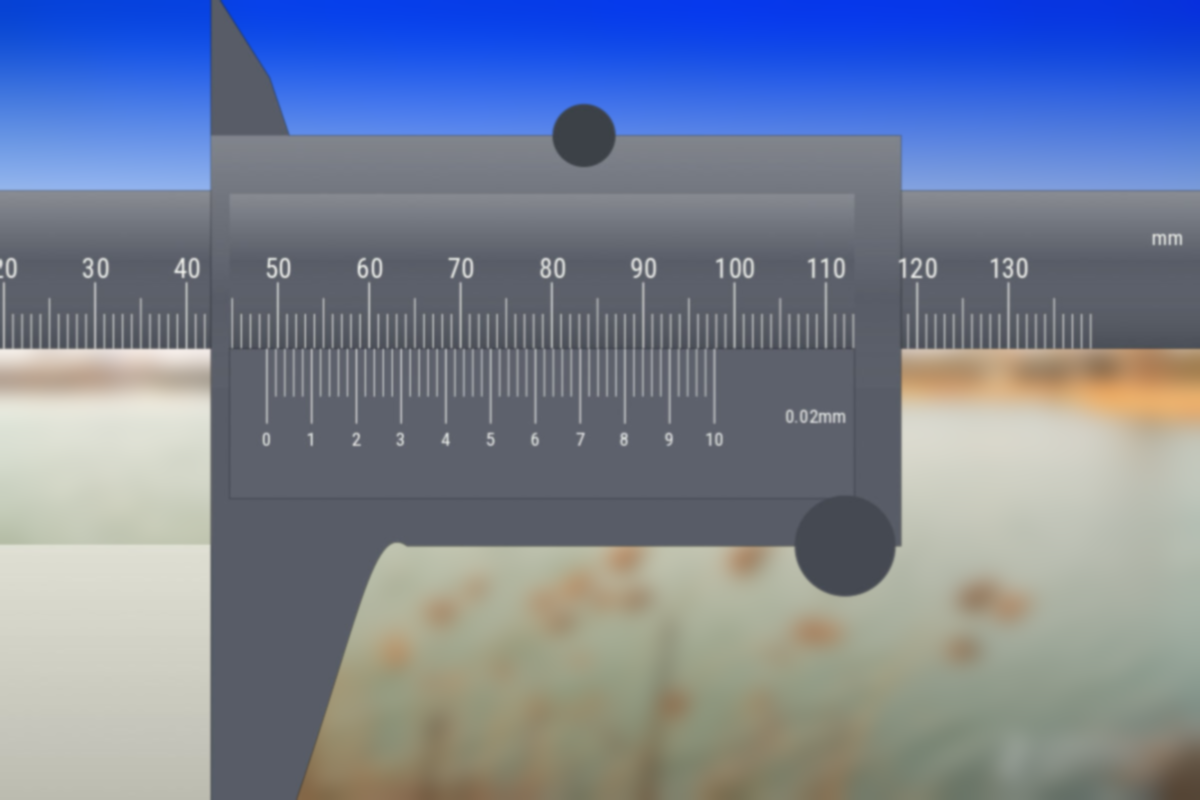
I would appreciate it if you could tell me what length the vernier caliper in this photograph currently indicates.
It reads 48.8 mm
